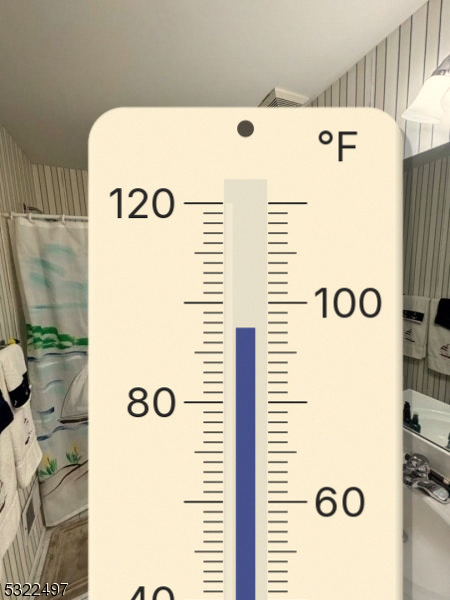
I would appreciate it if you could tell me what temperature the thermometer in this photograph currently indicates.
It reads 95 °F
